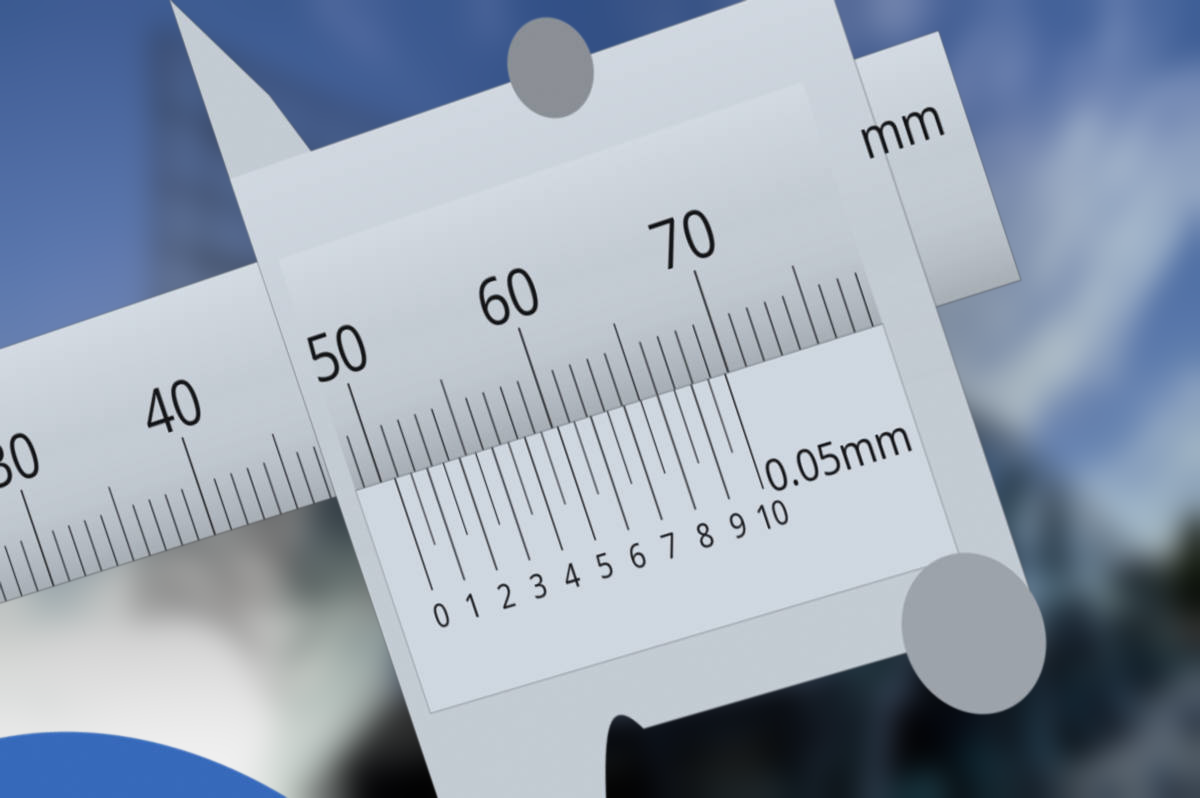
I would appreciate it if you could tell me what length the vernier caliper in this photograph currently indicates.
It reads 50.8 mm
